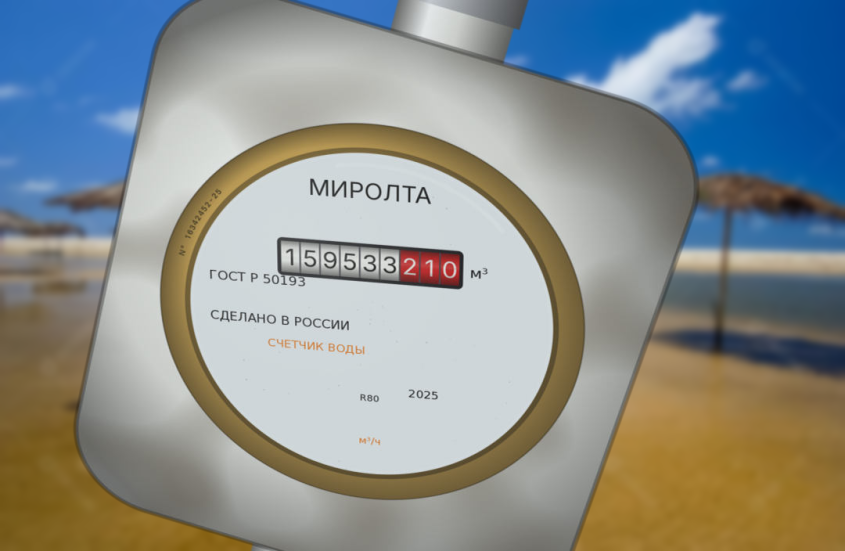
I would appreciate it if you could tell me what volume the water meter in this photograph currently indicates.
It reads 159533.210 m³
